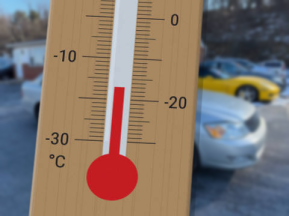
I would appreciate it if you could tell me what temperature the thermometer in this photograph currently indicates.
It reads -17 °C
